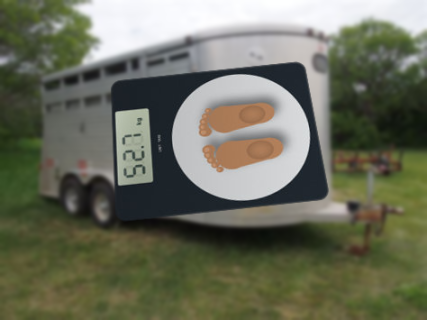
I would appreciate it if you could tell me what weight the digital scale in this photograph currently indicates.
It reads 52.7 kg
